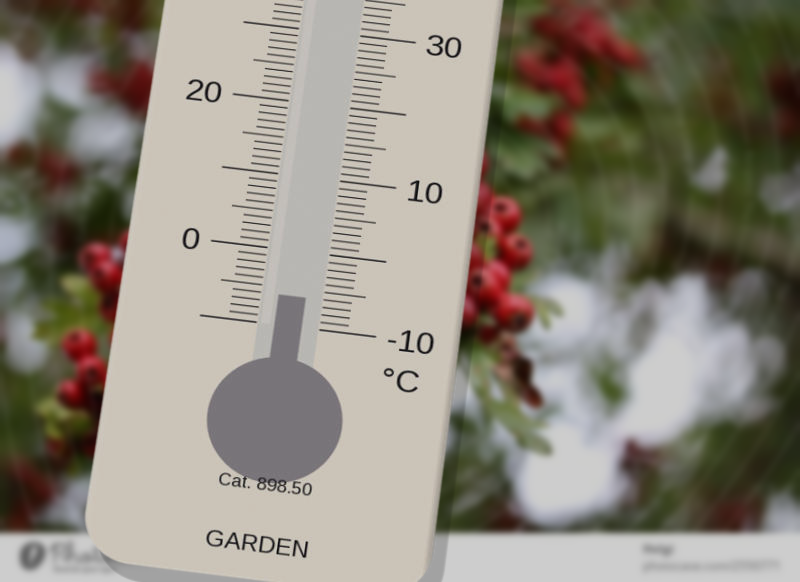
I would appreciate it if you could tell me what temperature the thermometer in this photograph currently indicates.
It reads -6 °C
